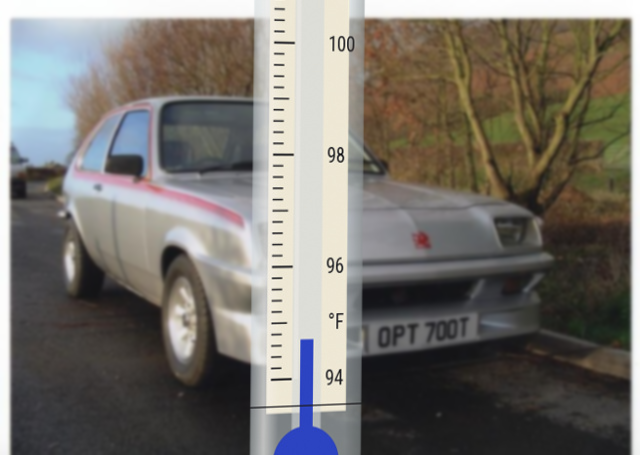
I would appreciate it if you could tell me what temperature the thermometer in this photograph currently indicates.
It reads 94.7 °F
